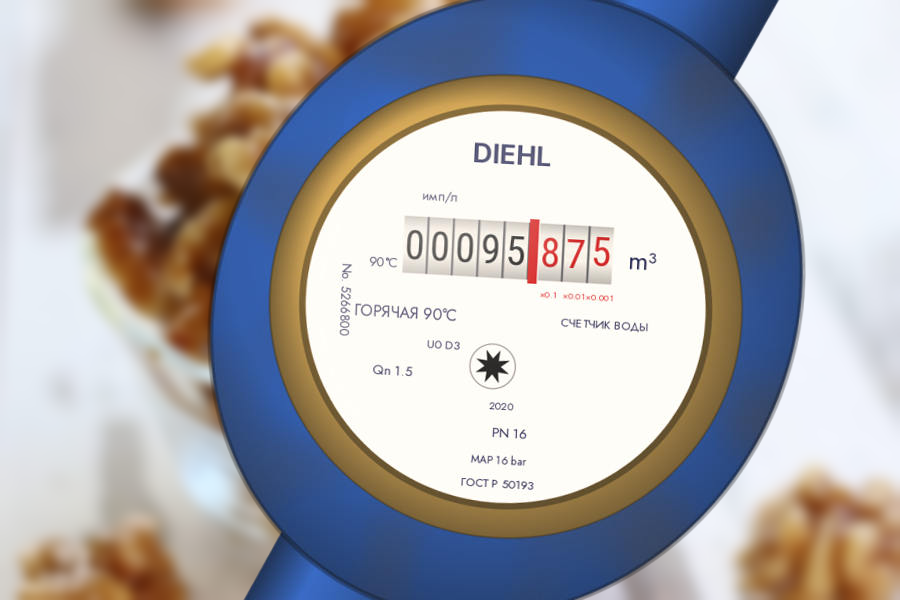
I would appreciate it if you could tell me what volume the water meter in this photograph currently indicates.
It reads 95.875 m³
